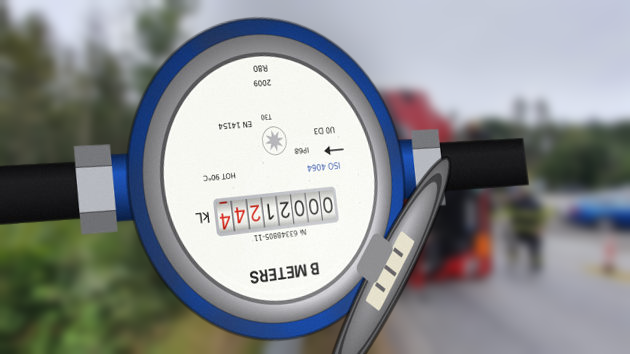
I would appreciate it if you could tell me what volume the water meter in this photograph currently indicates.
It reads 21.244 kL
